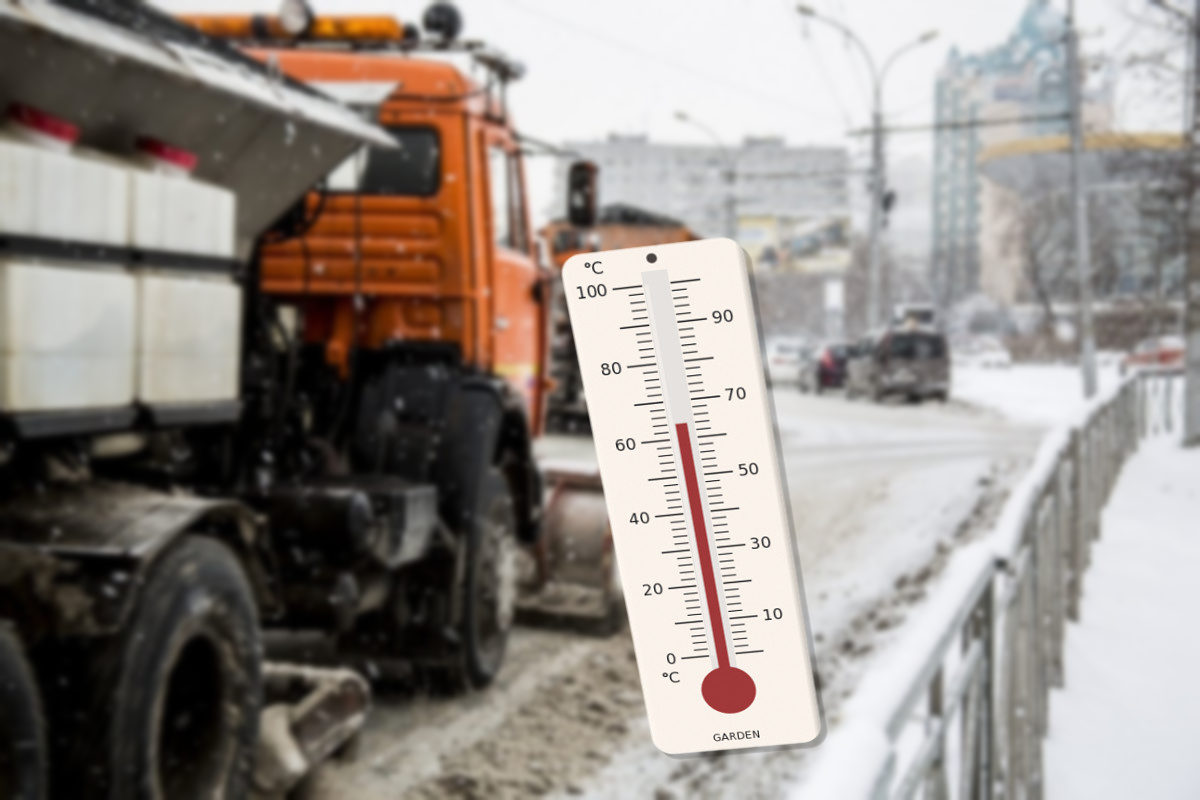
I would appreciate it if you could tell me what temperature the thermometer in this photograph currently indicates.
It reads 64 °C
